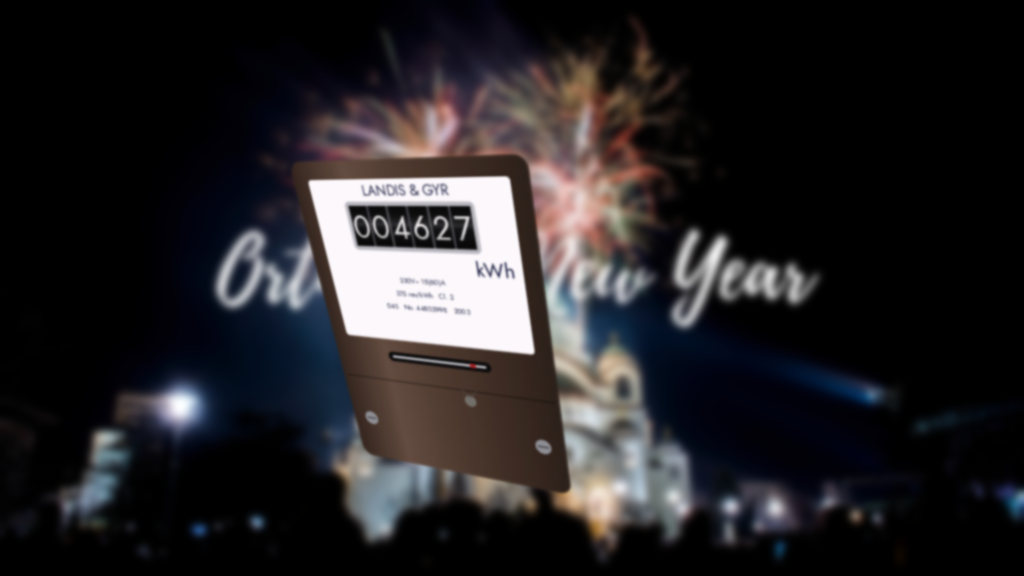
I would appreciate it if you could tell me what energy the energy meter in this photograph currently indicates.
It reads 4627 kWh
